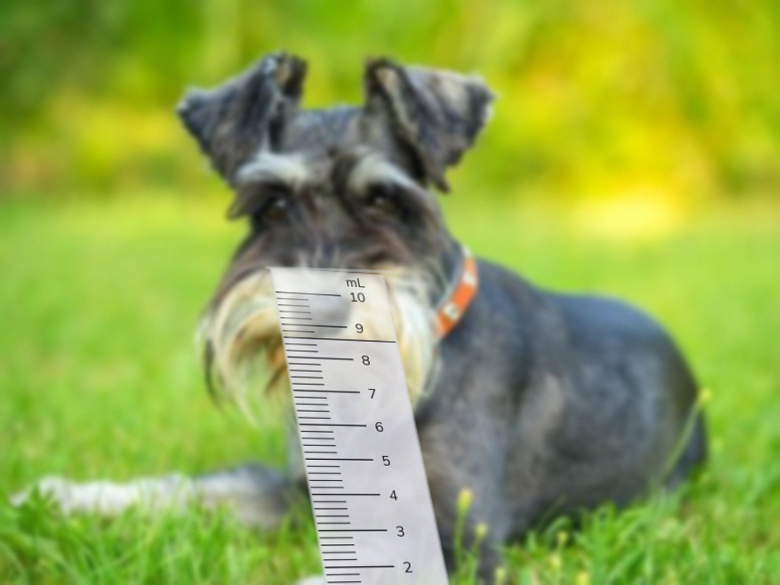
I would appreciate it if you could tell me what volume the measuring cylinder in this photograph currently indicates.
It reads 8.6 mL
